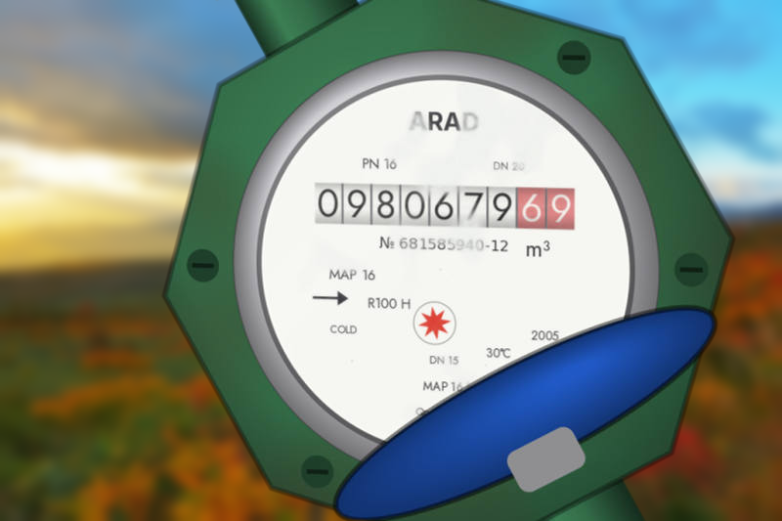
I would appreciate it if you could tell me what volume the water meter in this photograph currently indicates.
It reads 980679.69 m³
